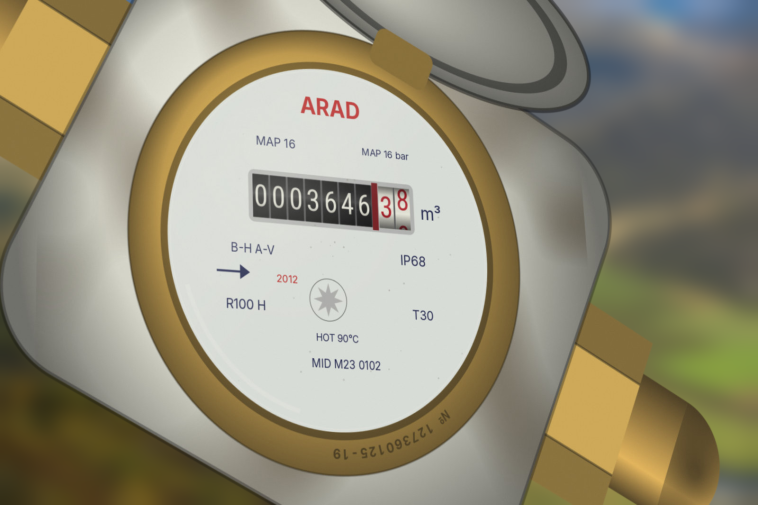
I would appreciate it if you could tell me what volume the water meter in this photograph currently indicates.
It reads 3646.38 m³
